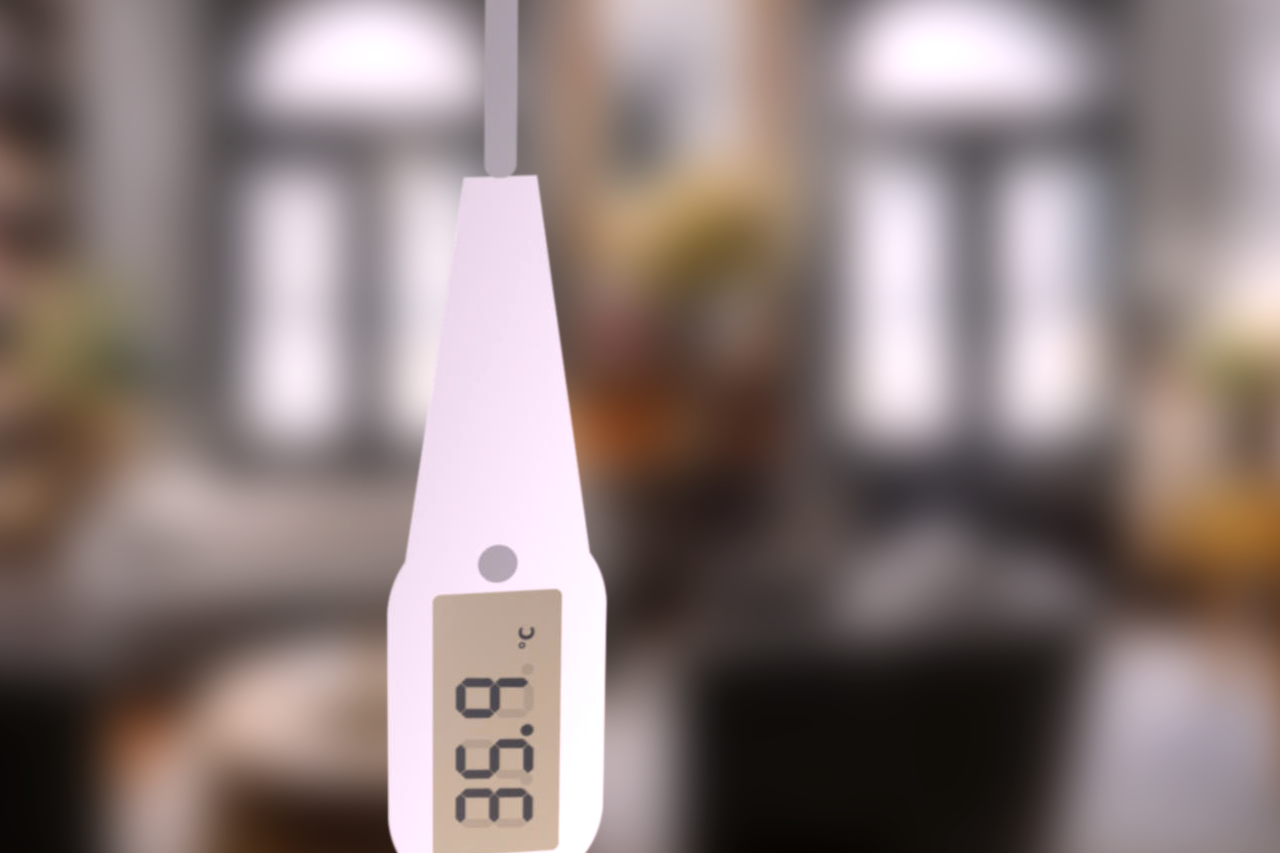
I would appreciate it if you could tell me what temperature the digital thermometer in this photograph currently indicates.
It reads 35.9 °C
